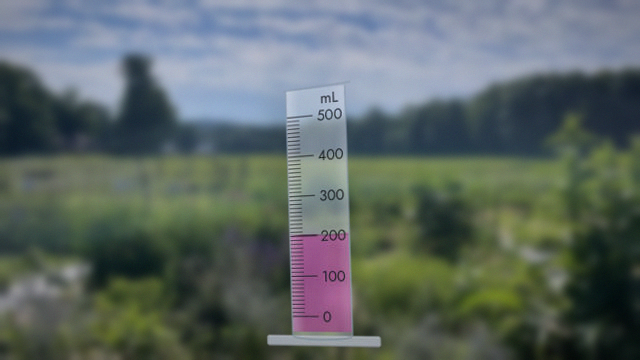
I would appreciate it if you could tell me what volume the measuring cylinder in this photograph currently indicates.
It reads 200 mL
